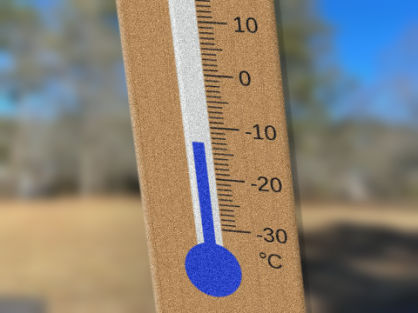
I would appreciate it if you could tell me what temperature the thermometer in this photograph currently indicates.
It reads -13 °C
